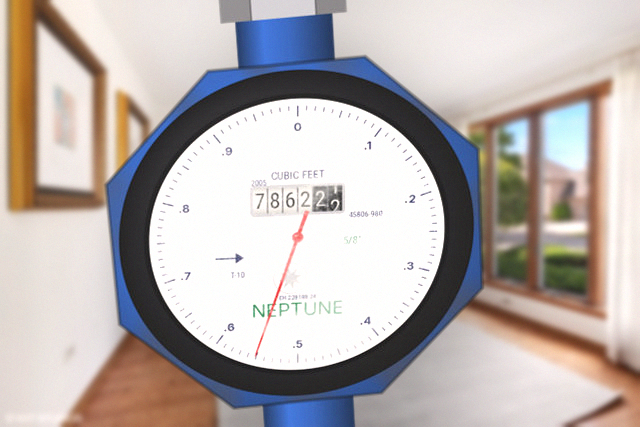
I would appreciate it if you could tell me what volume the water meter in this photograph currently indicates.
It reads 786221.55 ft³
